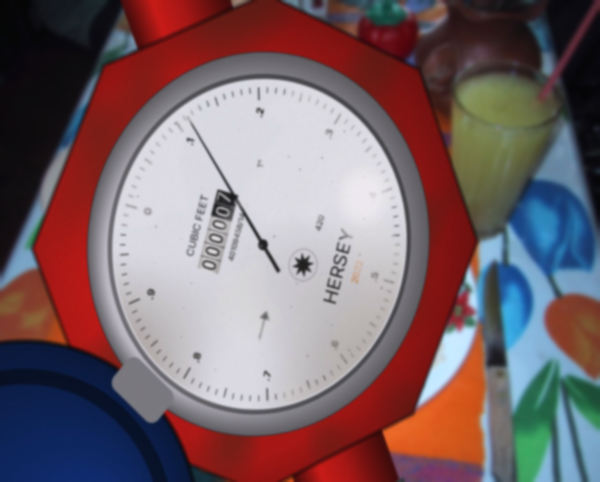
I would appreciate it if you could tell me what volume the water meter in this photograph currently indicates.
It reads 7.11 ft³
